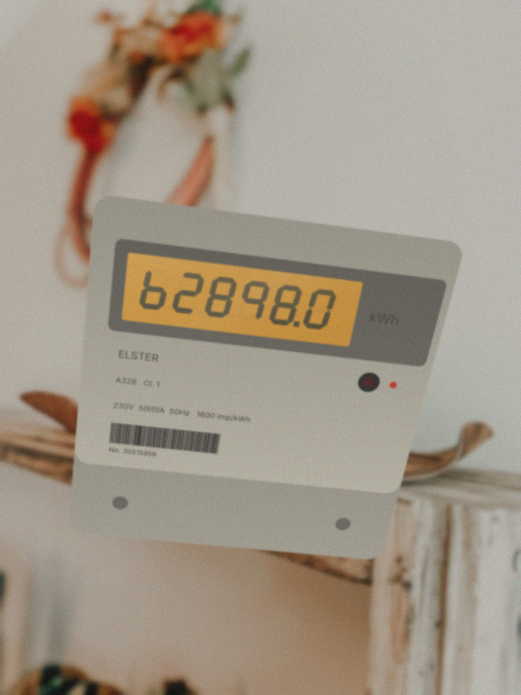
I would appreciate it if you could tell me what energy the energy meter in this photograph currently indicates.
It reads 62898.0 kWh
